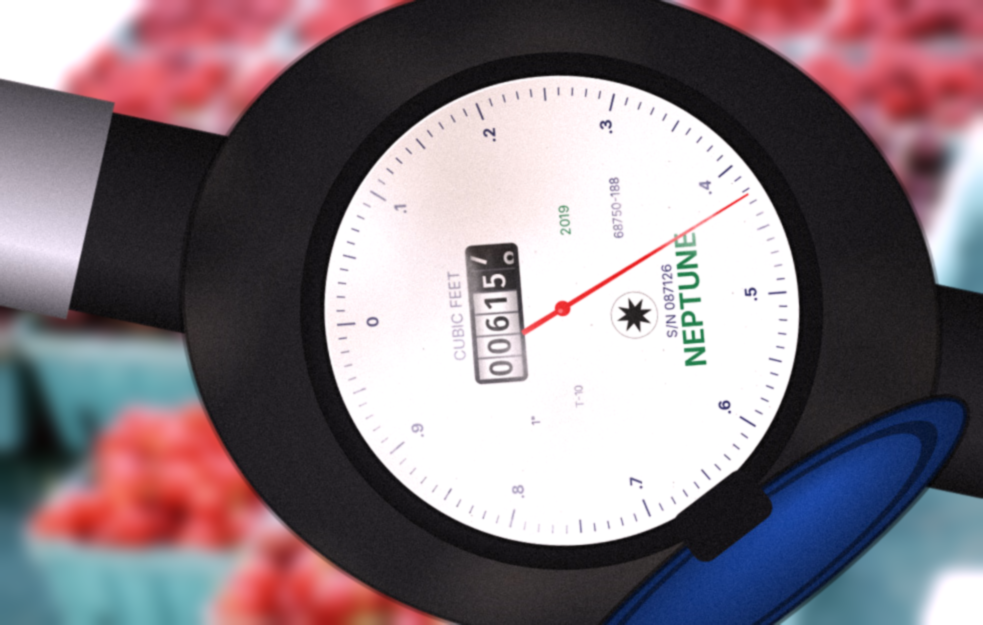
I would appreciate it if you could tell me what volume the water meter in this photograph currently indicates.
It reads 6157.42 ft³
